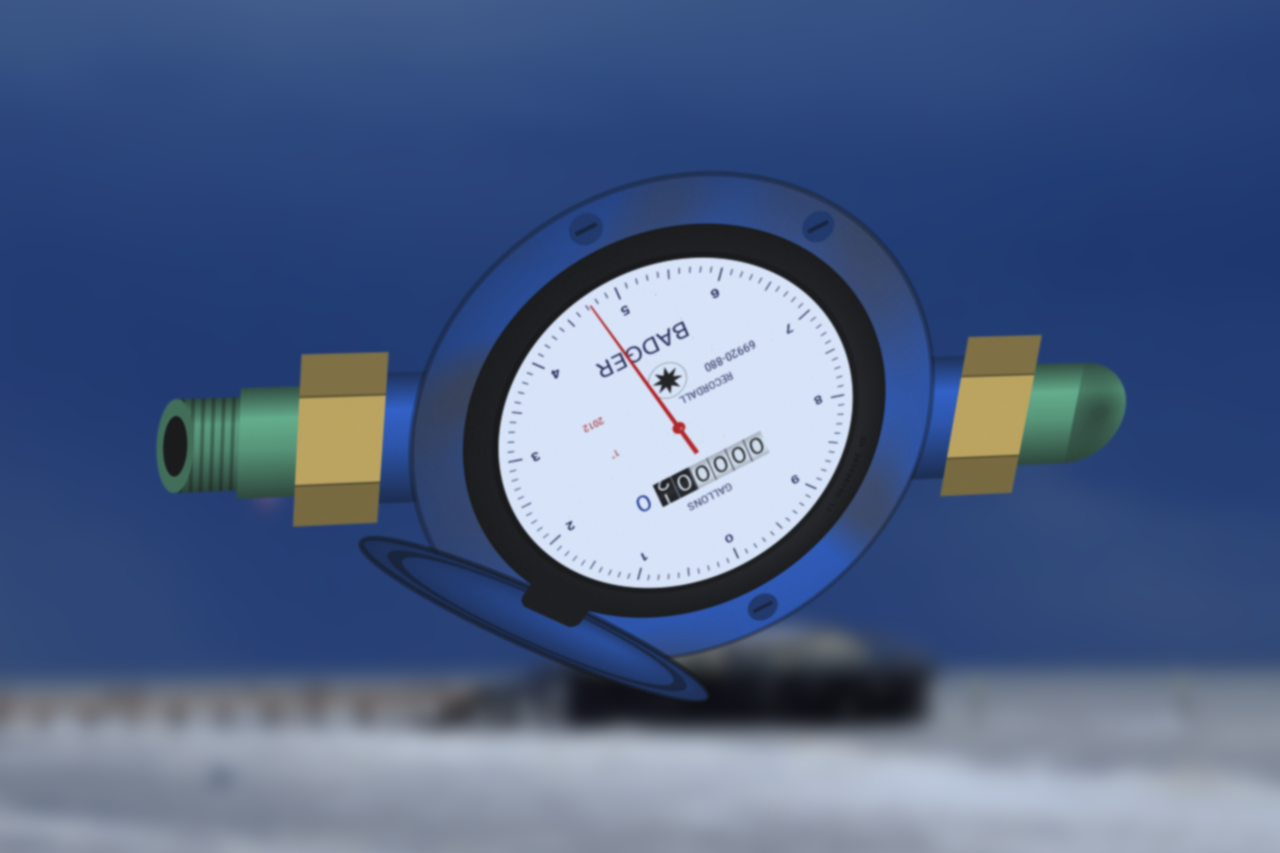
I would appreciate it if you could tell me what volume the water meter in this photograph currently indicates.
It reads 14.7 gal
